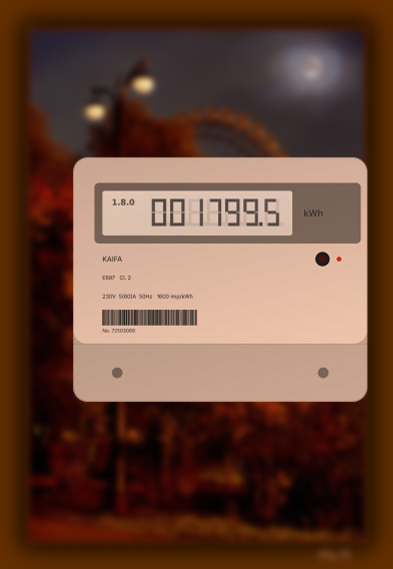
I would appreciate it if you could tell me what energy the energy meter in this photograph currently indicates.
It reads 1799.5 kWh
